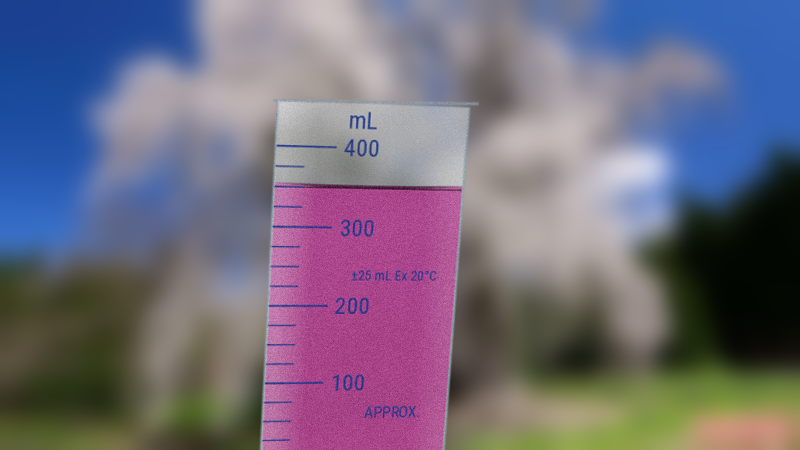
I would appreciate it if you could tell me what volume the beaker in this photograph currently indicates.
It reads 350 mL
